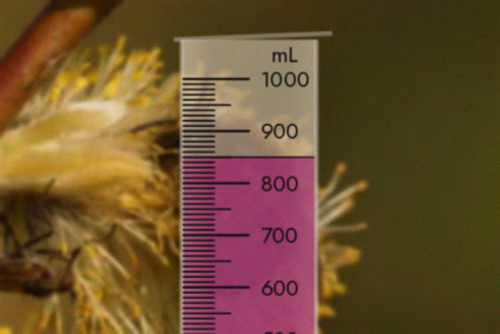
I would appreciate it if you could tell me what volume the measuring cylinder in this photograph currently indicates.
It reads 850 mL
